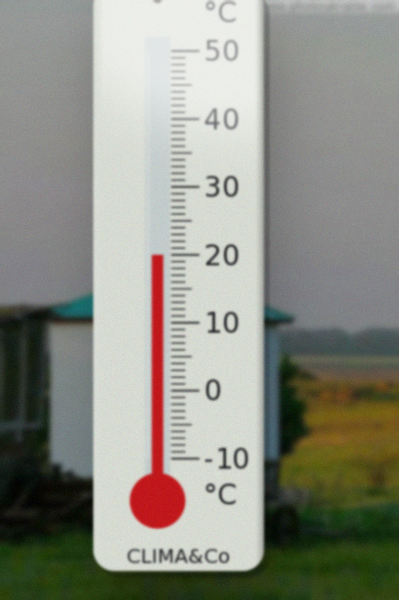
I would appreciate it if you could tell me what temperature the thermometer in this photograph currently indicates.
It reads 20 °C
